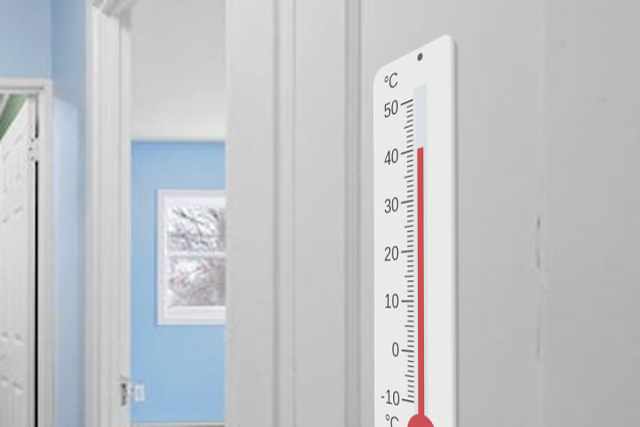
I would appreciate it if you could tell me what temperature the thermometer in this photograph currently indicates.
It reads 40 °C
